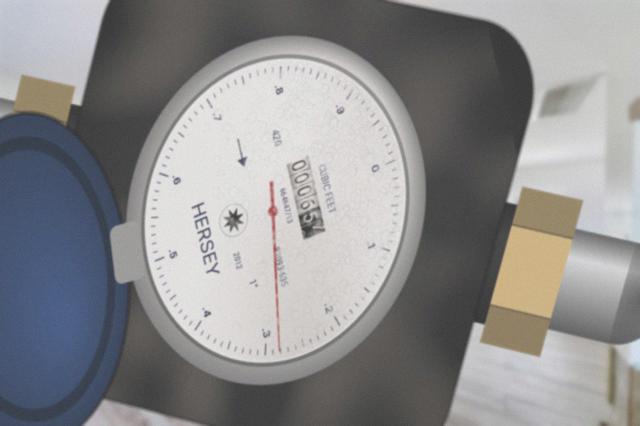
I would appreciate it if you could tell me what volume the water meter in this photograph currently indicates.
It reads 657.28 ft³
